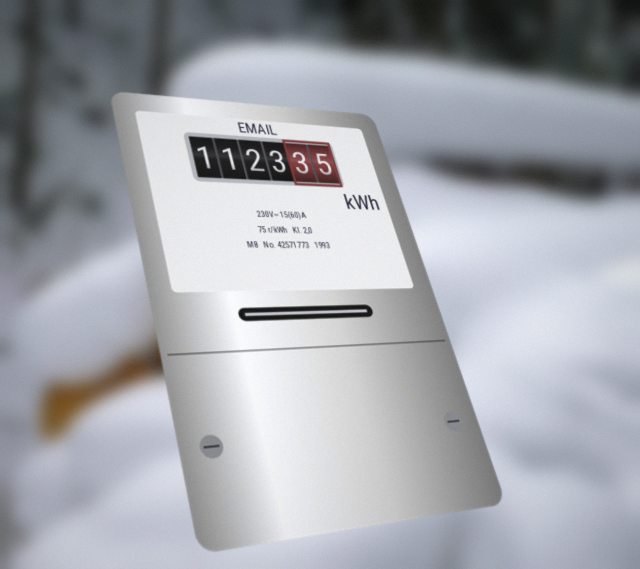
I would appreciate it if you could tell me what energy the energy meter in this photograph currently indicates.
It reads 1123.35 kWh
